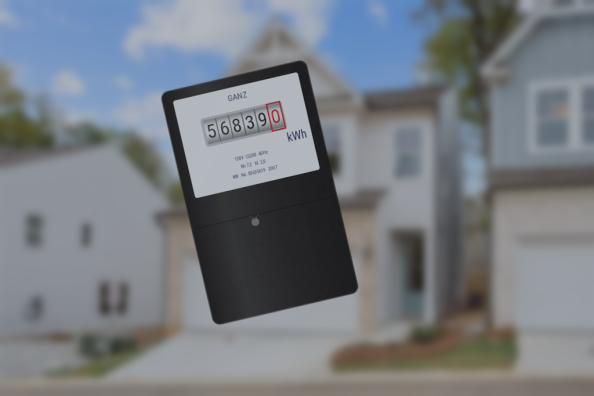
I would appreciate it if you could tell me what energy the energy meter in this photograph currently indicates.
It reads 56839.0 kWh
